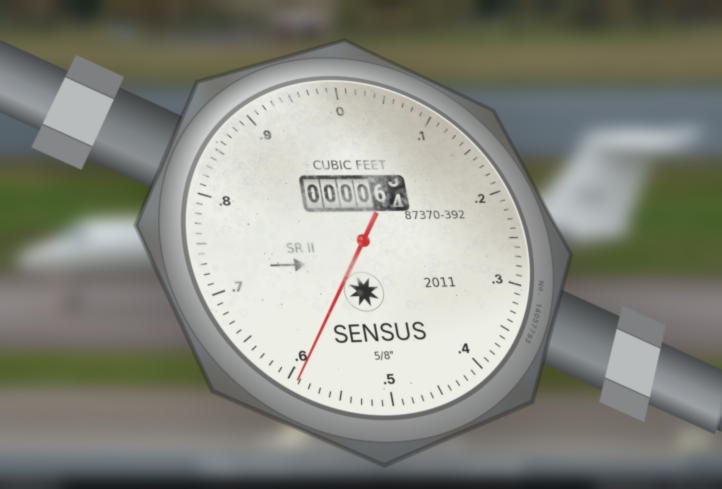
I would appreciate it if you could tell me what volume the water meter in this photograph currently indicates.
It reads 63.59 ft³
